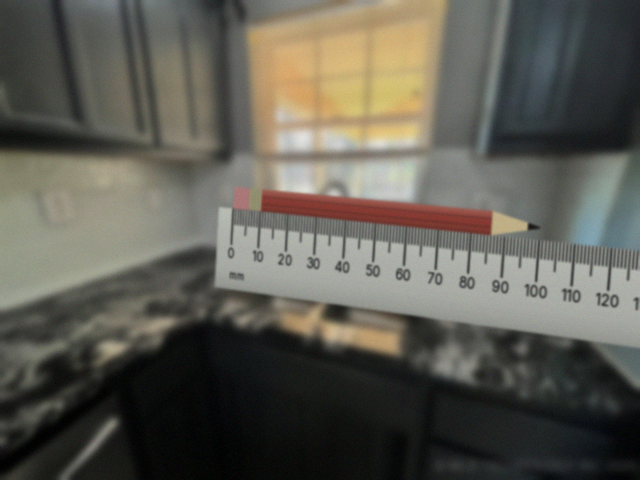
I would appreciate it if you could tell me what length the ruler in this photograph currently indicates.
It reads 100 mm
